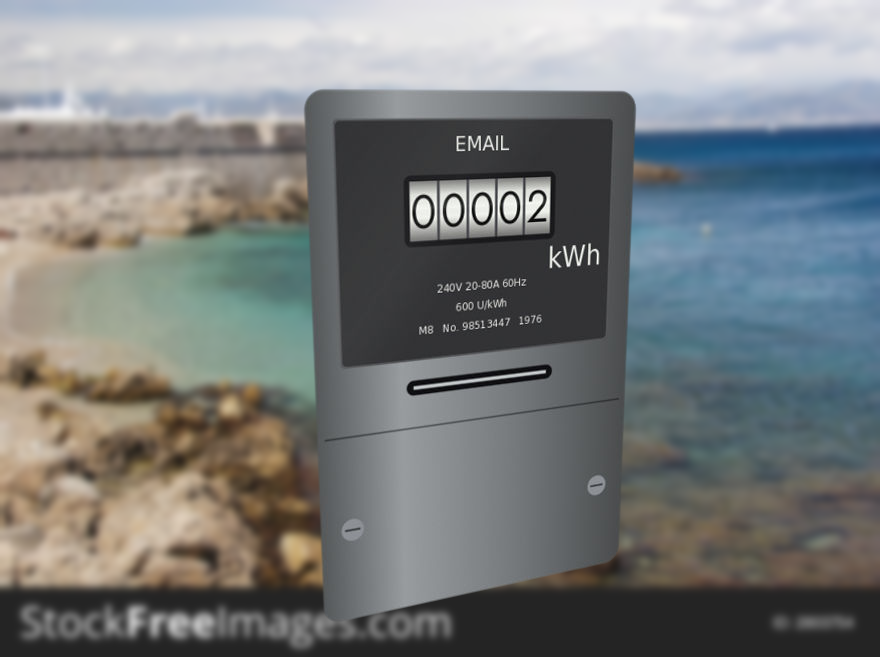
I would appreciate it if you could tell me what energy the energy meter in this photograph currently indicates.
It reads 2 kWh
